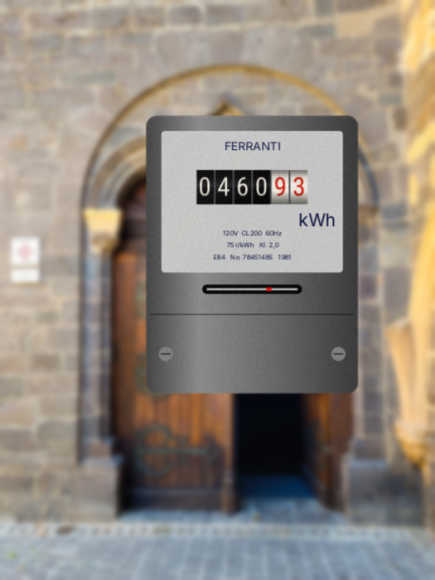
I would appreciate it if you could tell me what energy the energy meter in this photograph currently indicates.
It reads 460.93 kWh
